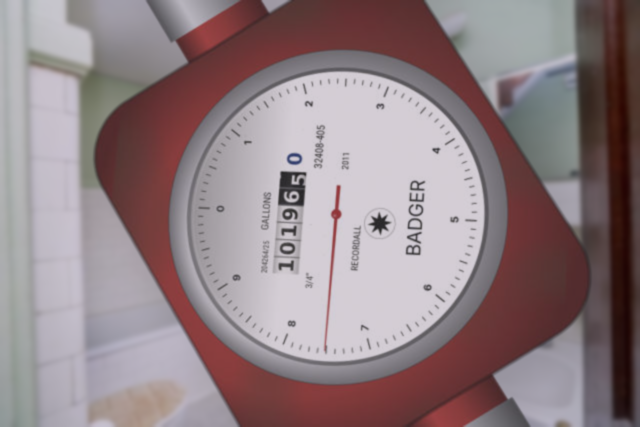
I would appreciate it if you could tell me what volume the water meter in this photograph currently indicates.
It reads 1019647.5 gal
